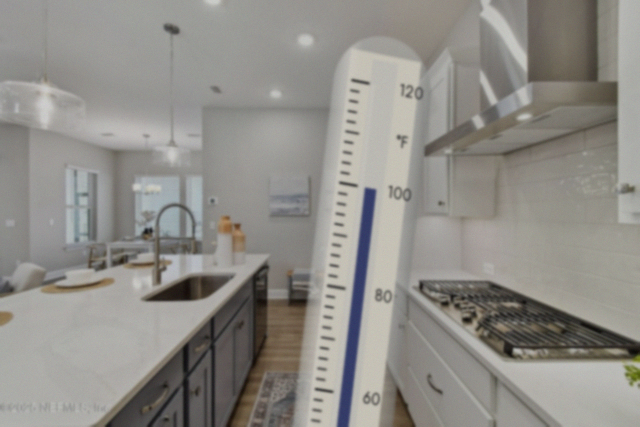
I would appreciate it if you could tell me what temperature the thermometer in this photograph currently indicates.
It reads 100 °F
